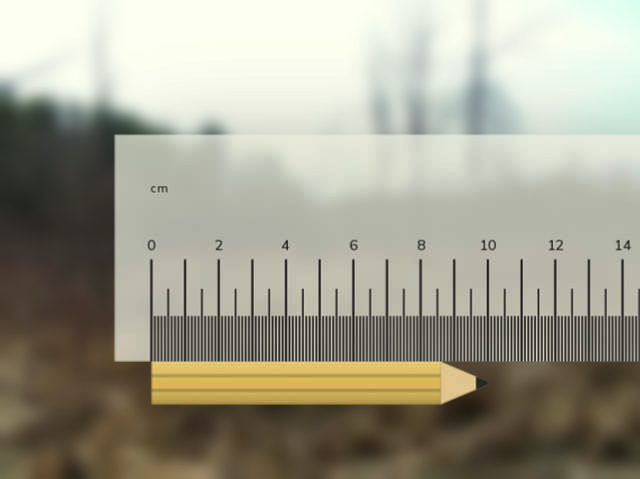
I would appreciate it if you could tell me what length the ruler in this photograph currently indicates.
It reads 10 cm
